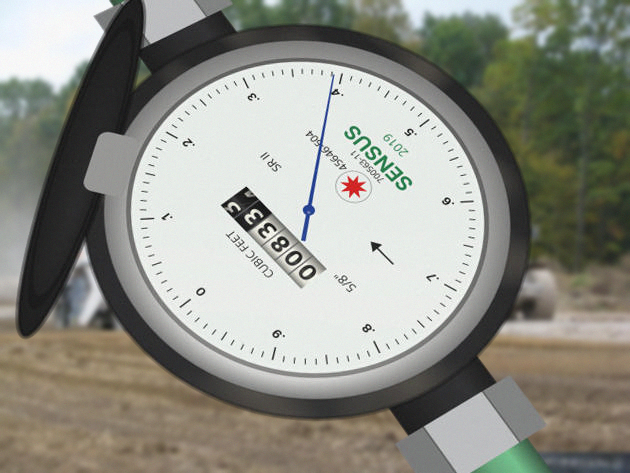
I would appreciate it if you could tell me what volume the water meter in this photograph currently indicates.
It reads 8333.39 ft³
